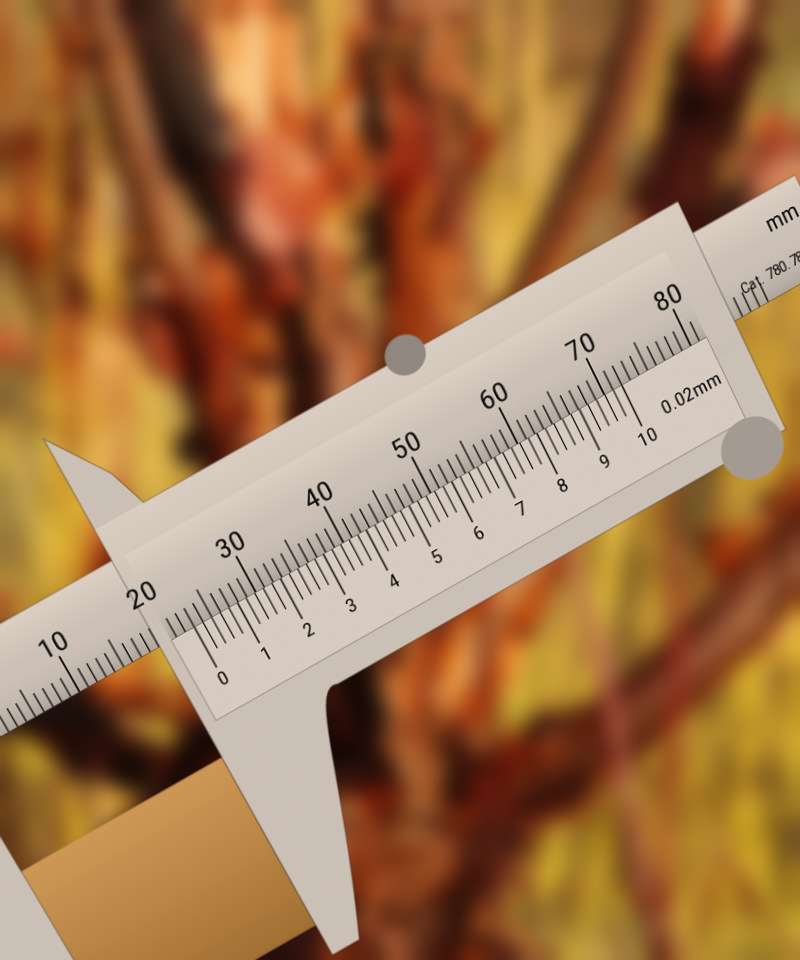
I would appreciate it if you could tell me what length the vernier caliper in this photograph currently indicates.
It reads 23.0 mm
